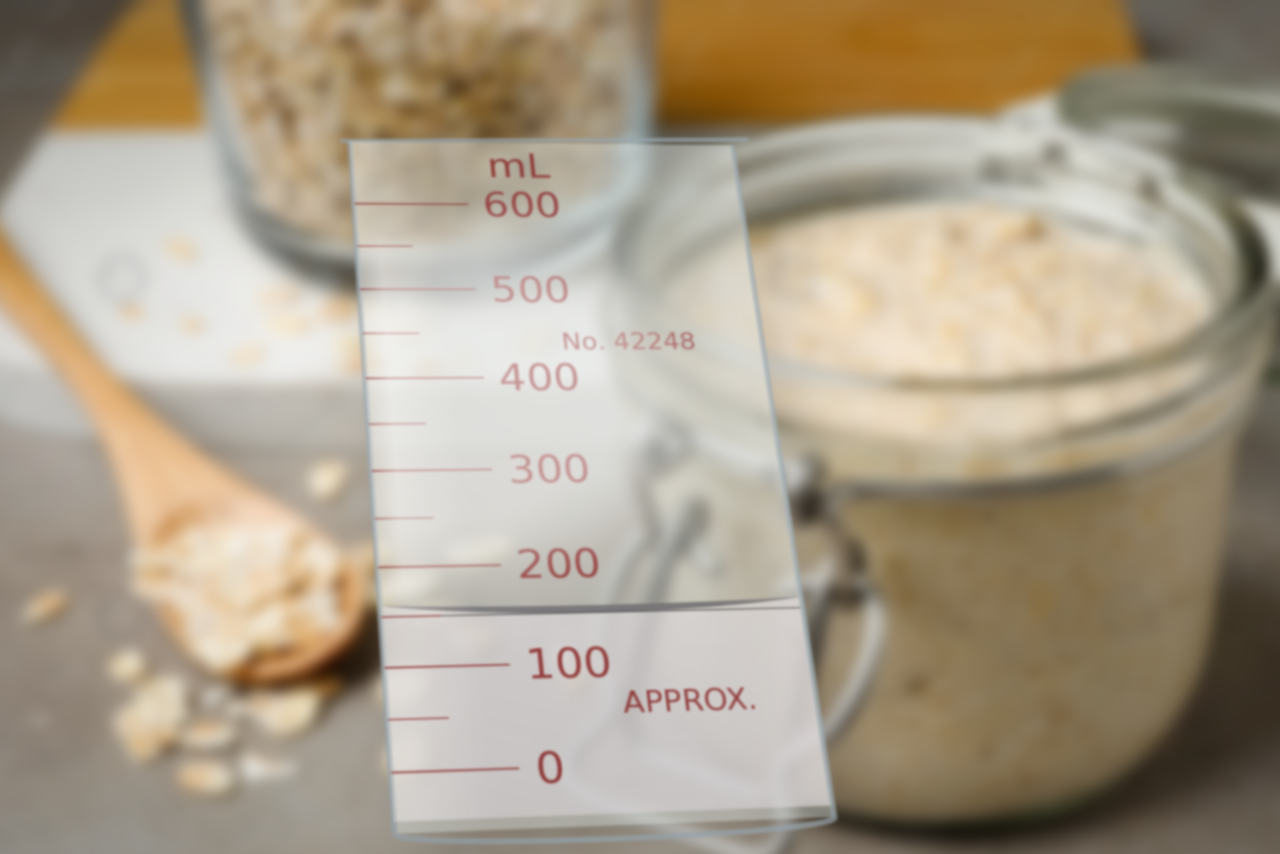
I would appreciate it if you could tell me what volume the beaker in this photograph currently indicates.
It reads 150 mL
